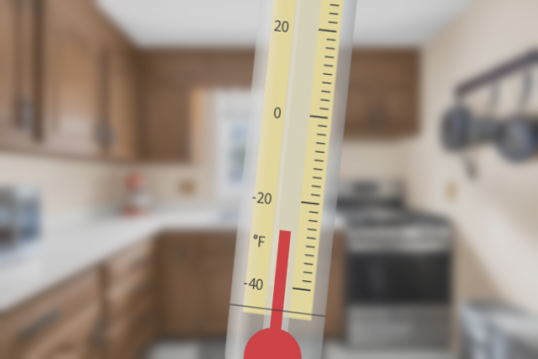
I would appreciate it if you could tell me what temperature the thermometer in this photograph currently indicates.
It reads -27 °F
